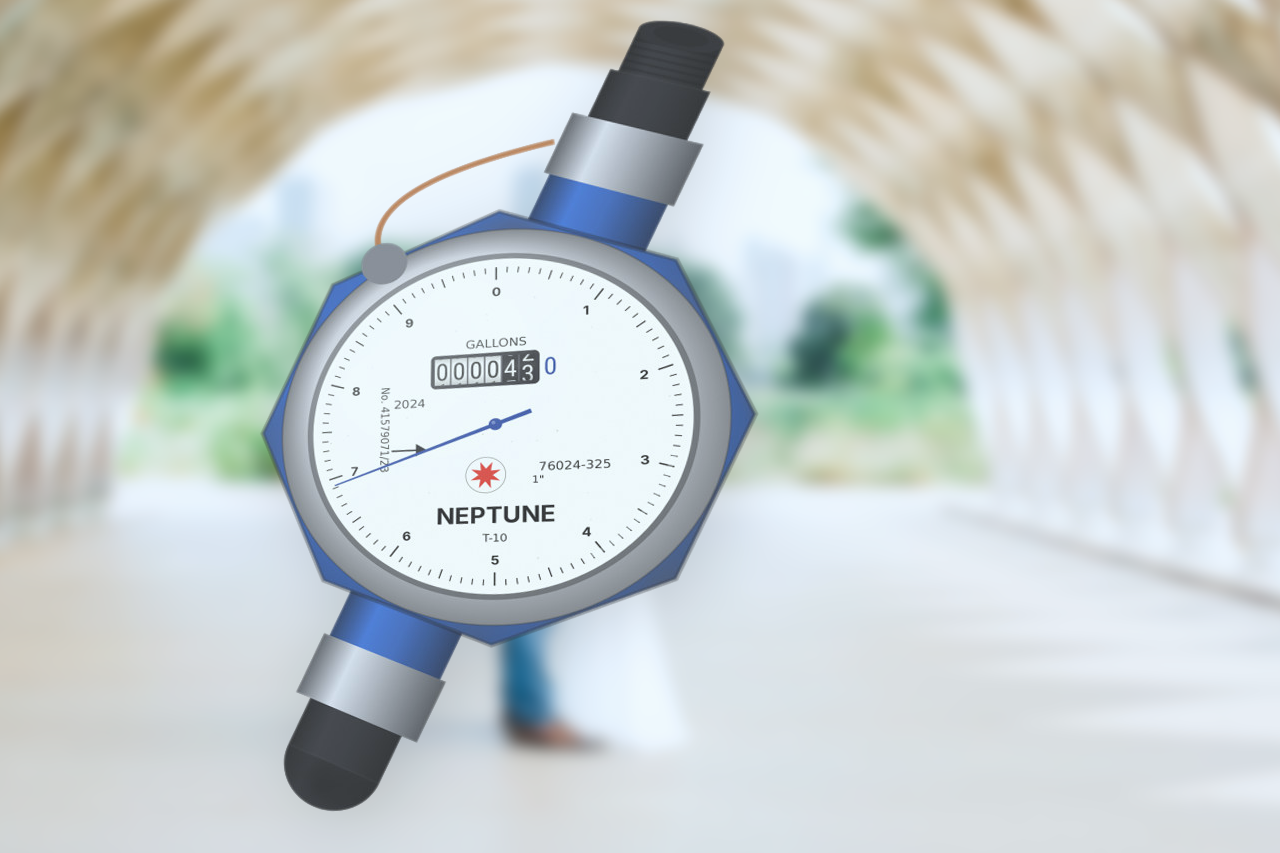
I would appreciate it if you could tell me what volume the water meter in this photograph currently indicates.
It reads 426.9 gal
